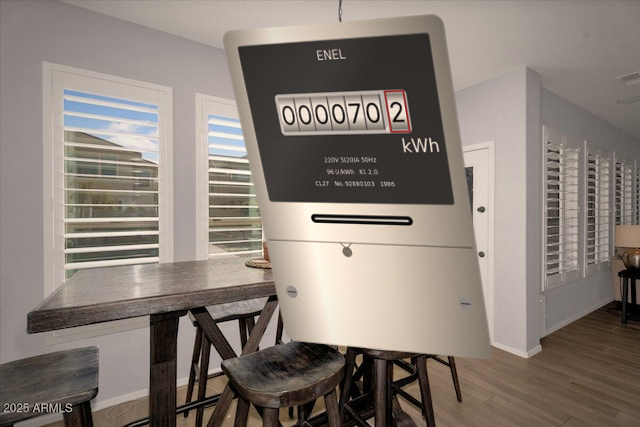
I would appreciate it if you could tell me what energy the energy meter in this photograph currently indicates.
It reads 70.2 kWh
